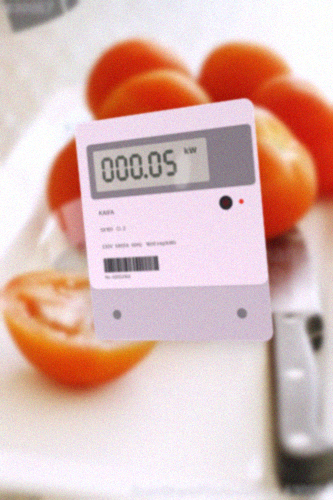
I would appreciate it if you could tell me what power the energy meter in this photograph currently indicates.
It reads 0.05 kW
